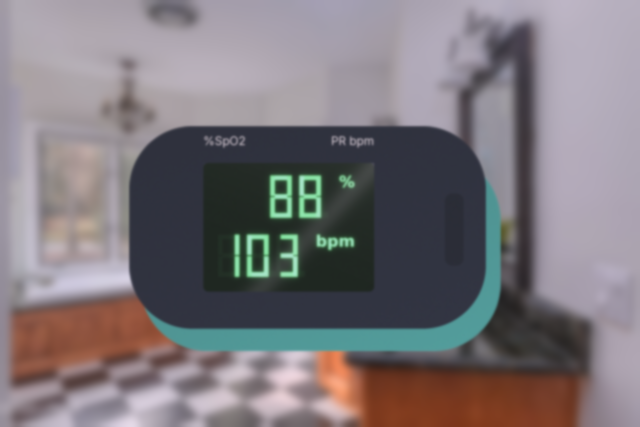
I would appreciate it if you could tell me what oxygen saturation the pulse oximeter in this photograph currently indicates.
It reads 88 %
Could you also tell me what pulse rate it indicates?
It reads 103 bpm
